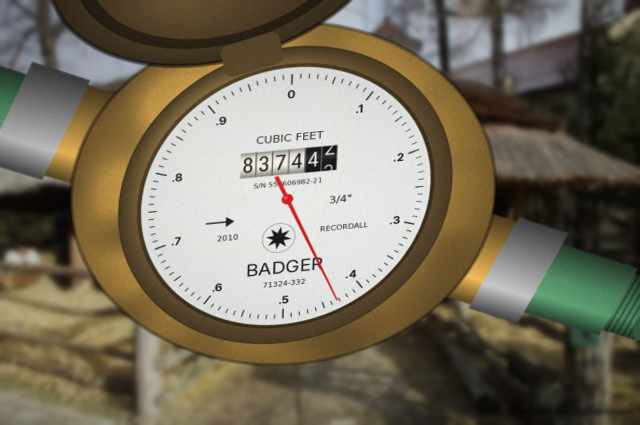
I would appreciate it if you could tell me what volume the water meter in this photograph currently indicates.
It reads 837442.43 ft³
